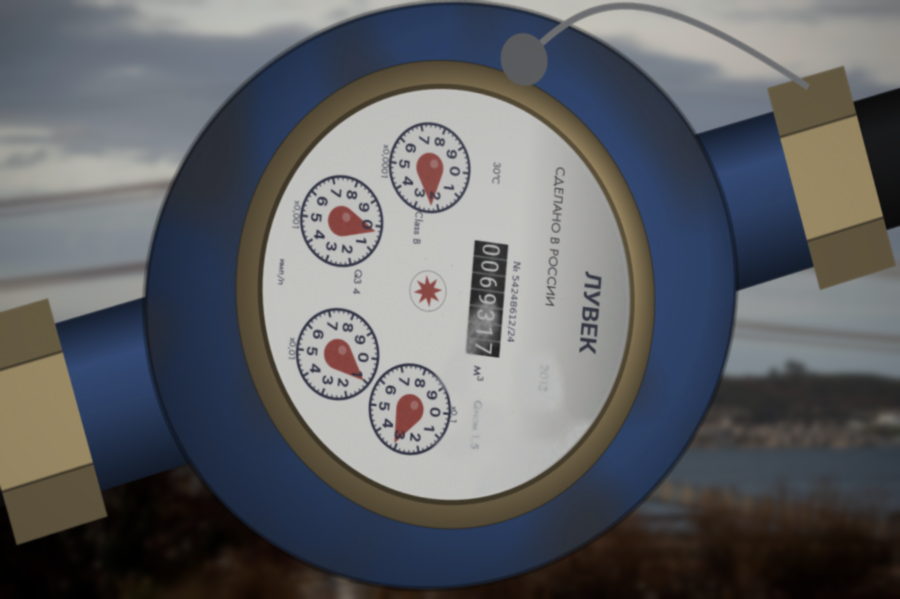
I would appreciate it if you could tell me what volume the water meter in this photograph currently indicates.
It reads 69317.3102 m³
